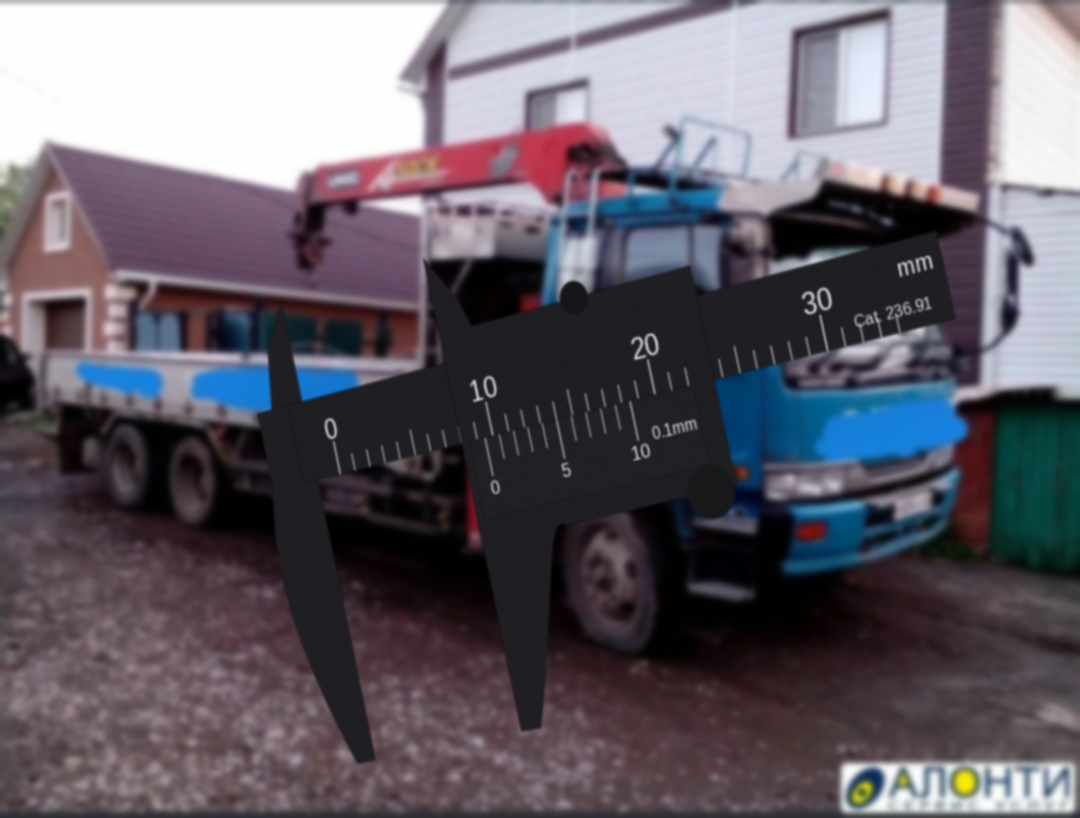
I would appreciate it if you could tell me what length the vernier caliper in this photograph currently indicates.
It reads 9.5 mm
